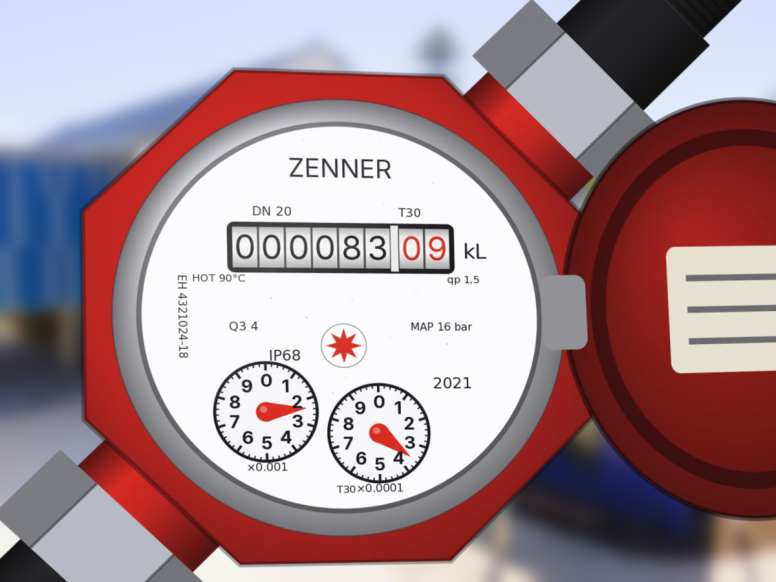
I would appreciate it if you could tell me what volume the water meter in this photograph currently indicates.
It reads 83.0923 kL
